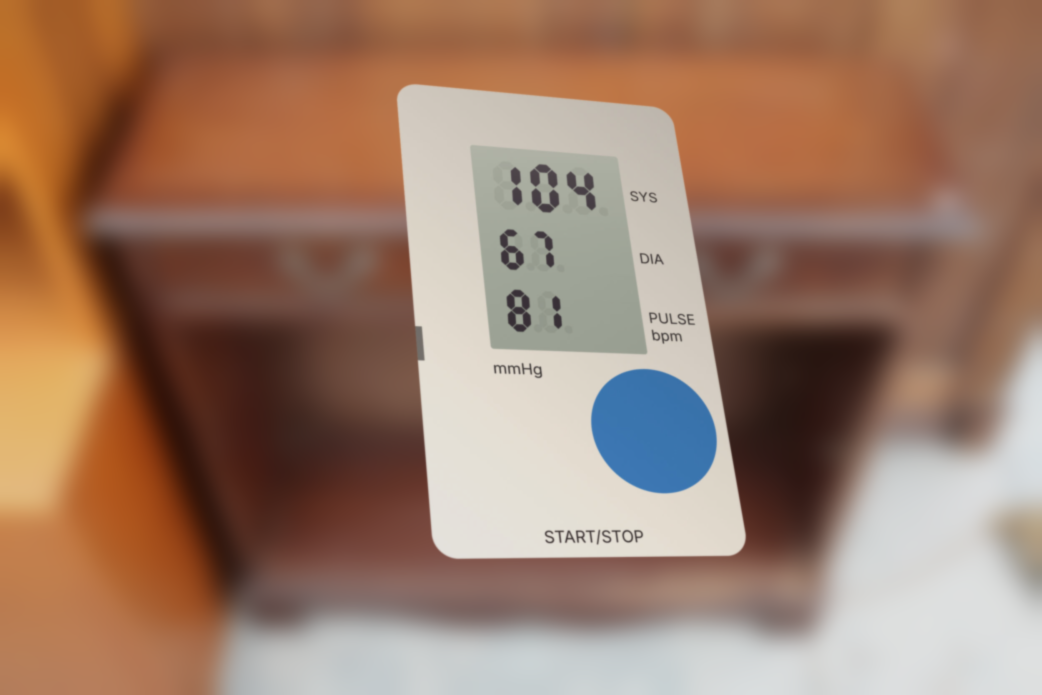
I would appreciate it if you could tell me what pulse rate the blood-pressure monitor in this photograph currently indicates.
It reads 81 bpm
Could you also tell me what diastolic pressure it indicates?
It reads 67 mmHg
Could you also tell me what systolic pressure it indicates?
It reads 104 mmHg
